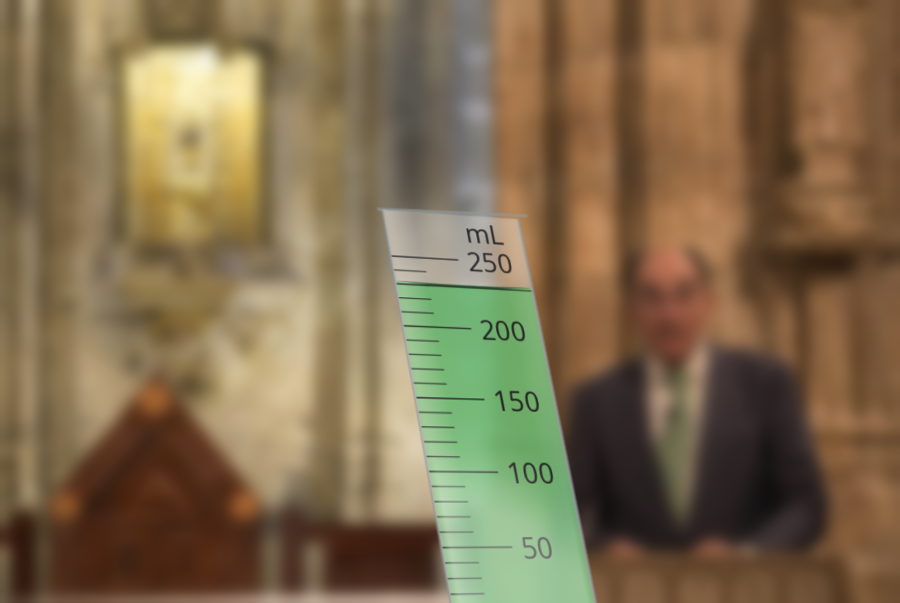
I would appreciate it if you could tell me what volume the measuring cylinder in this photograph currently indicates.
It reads 230 mL
